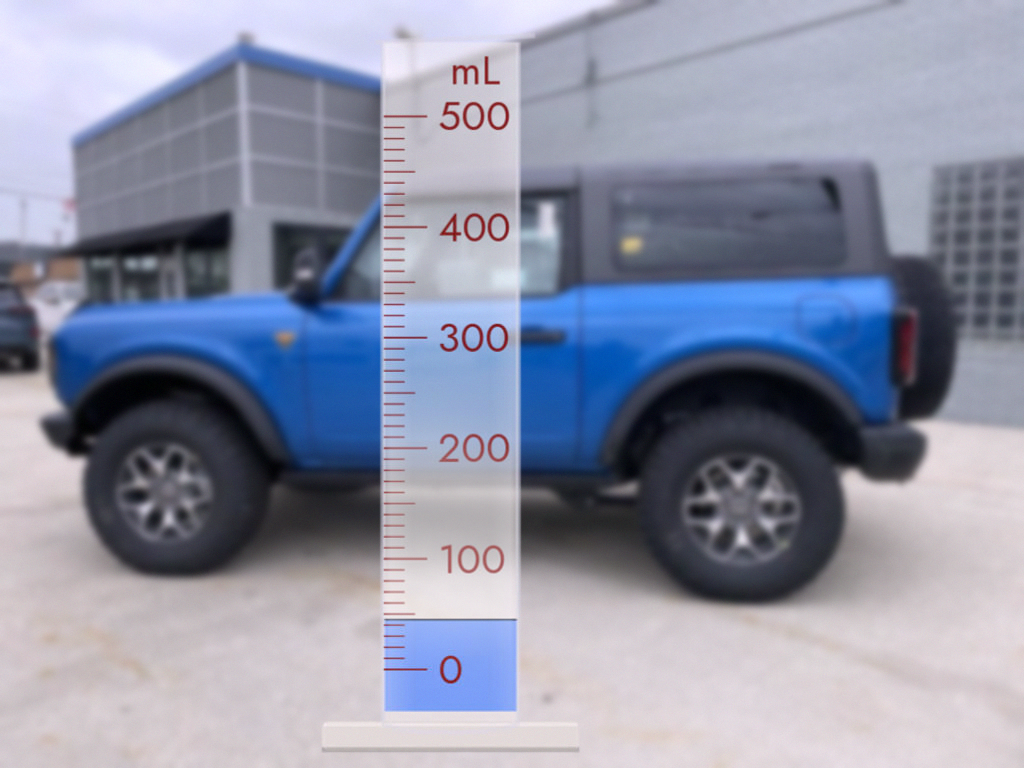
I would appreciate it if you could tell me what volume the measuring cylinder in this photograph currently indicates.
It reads 45 mL
